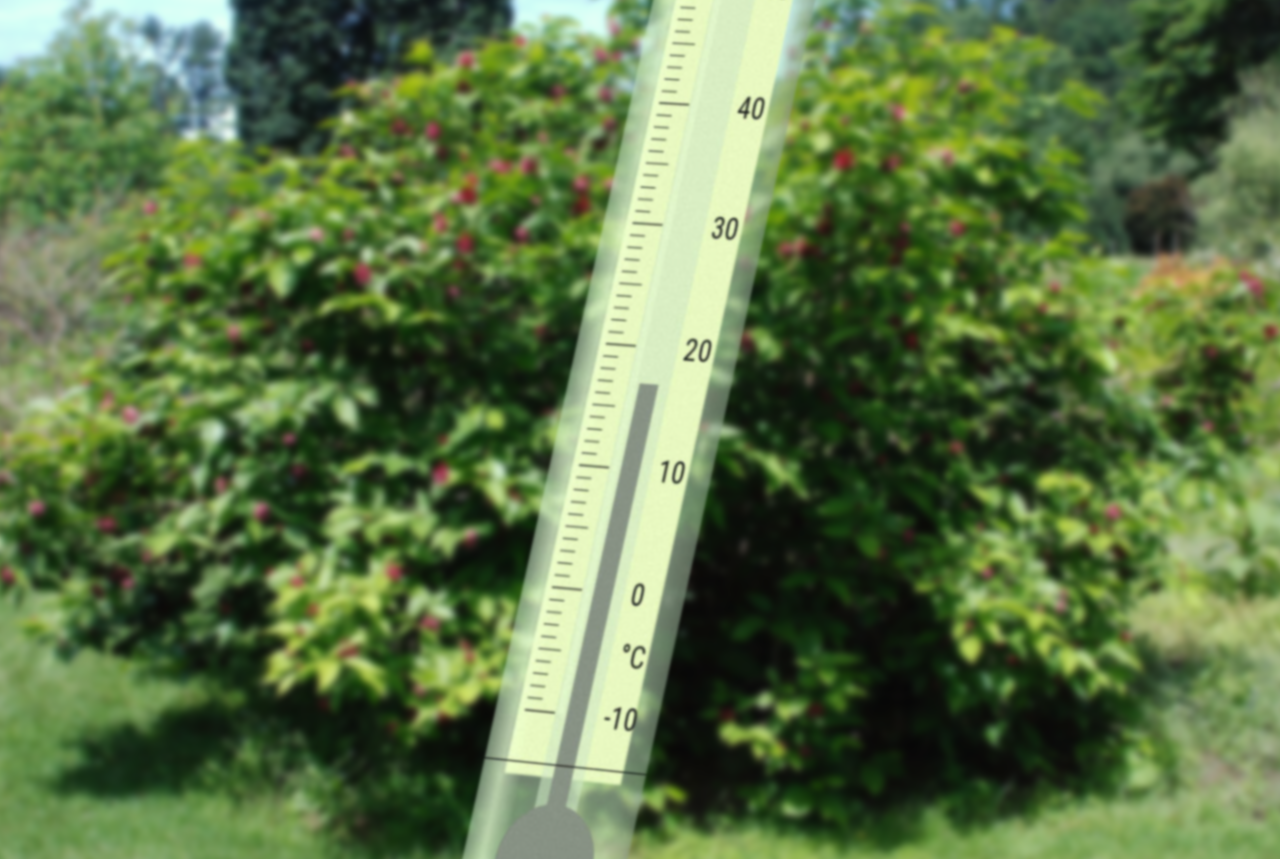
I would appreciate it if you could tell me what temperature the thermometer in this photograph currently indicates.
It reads 17 °C
